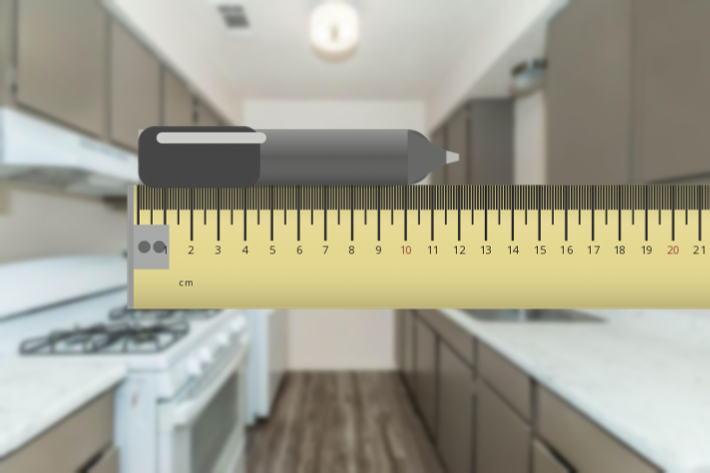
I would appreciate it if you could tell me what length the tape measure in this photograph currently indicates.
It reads 12 cm
